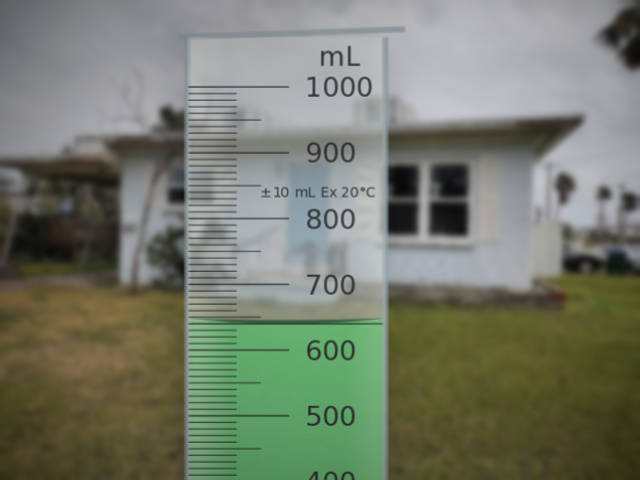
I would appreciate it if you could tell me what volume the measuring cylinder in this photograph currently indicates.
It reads 640 mL
